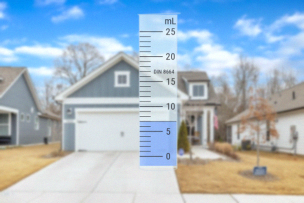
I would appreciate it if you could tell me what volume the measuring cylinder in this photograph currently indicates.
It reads 7 mL
